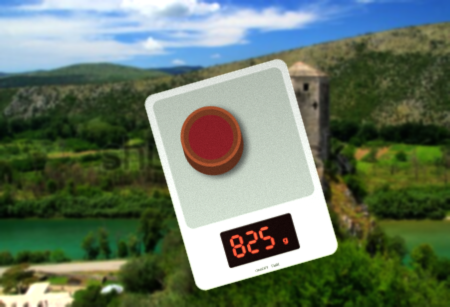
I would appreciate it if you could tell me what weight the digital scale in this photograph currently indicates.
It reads 825 g
